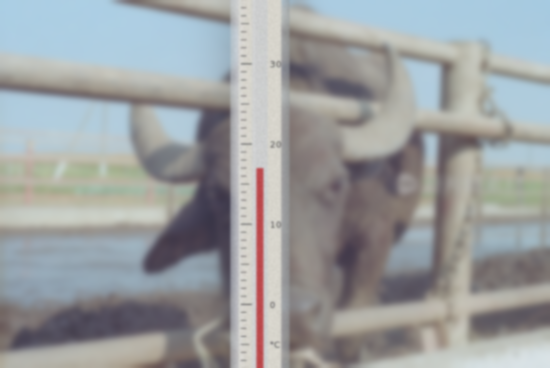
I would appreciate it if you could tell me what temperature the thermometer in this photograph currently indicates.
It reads 17 °C
